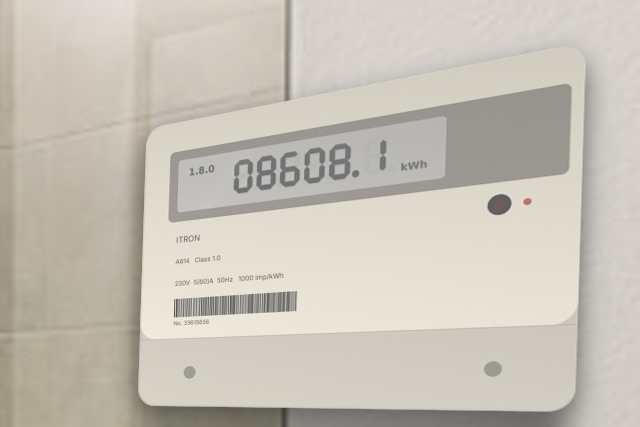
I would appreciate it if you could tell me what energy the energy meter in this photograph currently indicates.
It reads 8608.1 kWh
